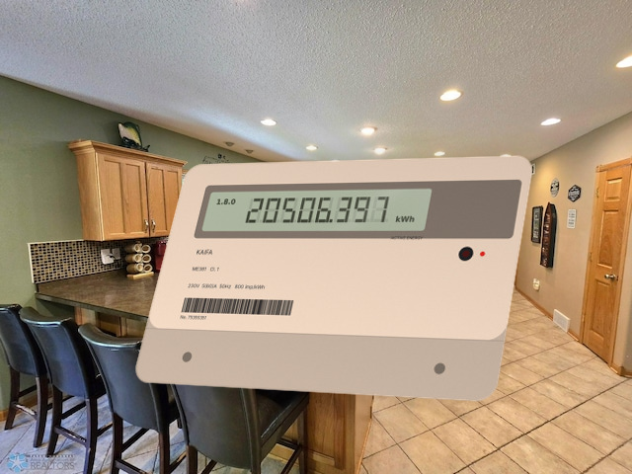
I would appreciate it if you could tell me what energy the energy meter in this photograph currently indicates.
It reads 20506.397 kWh
